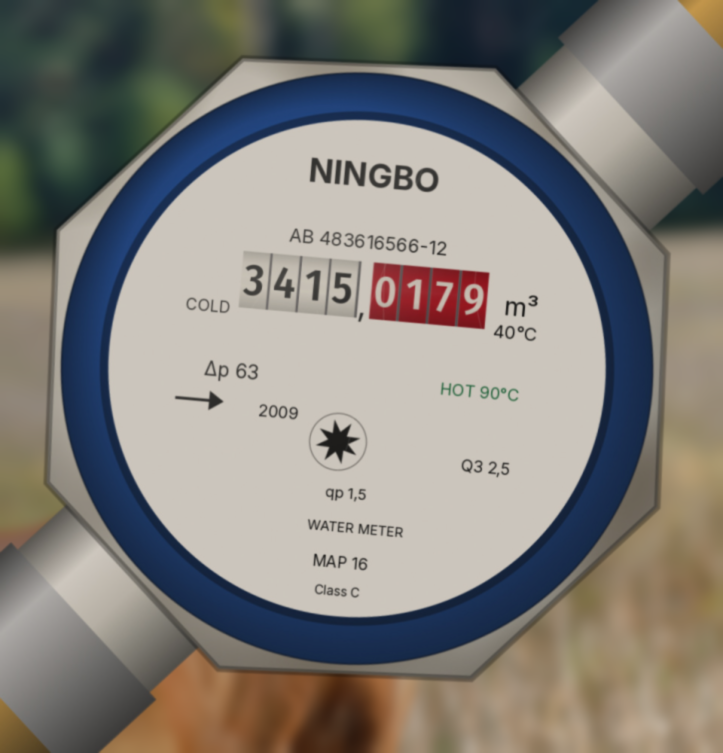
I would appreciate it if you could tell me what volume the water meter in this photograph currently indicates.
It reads 3415.0179 m³
